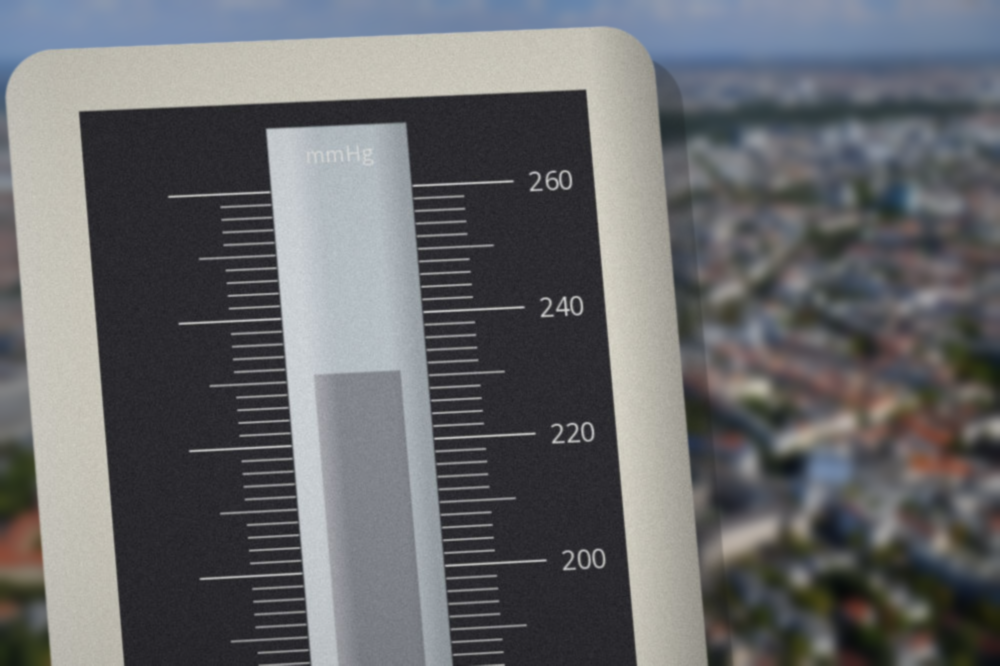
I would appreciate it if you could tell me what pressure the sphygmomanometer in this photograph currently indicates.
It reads 231 mmHg
